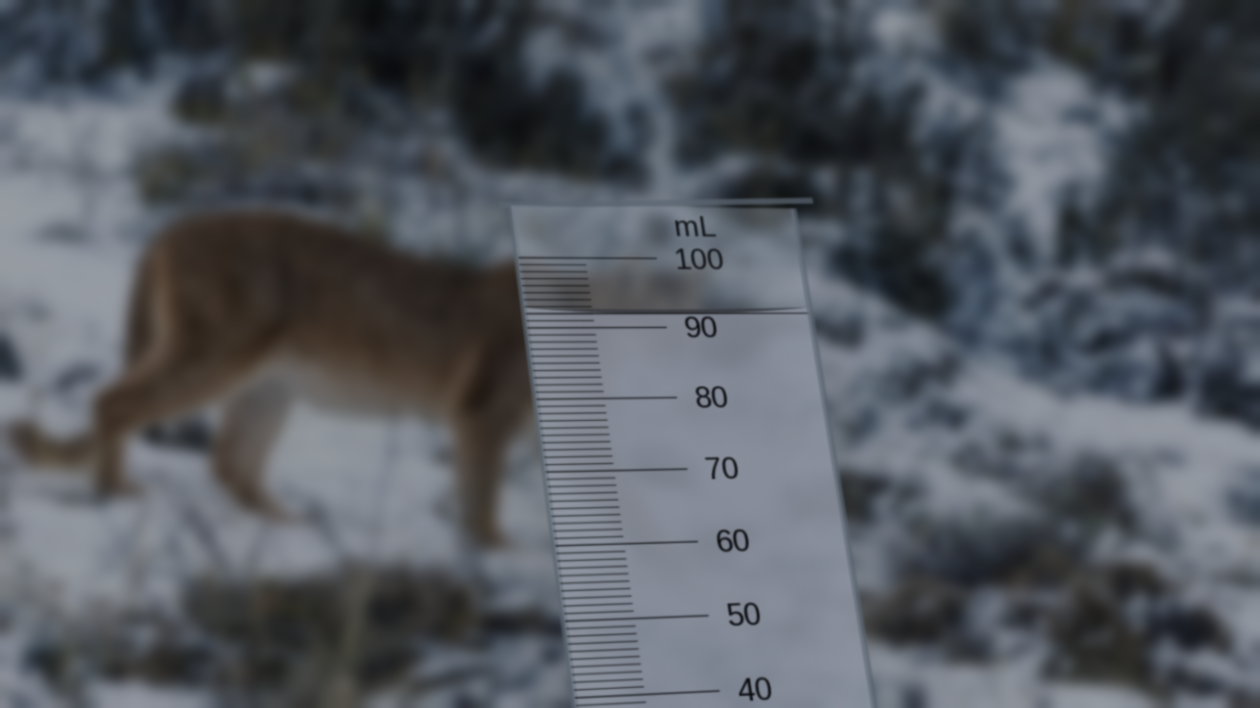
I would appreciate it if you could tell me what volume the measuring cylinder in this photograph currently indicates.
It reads 92 mL
